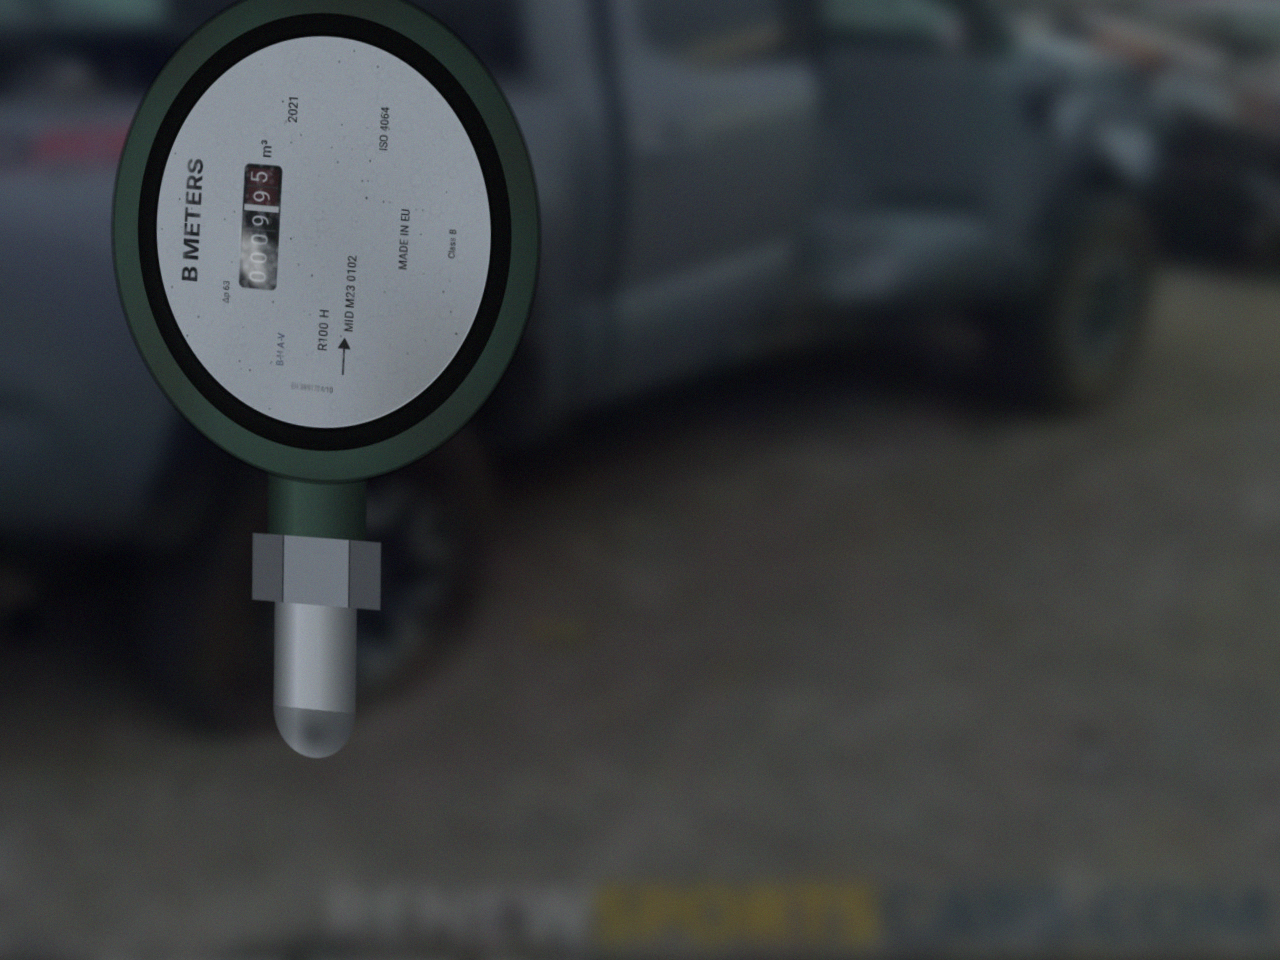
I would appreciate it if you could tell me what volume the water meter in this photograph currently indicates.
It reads 9.95 m³
